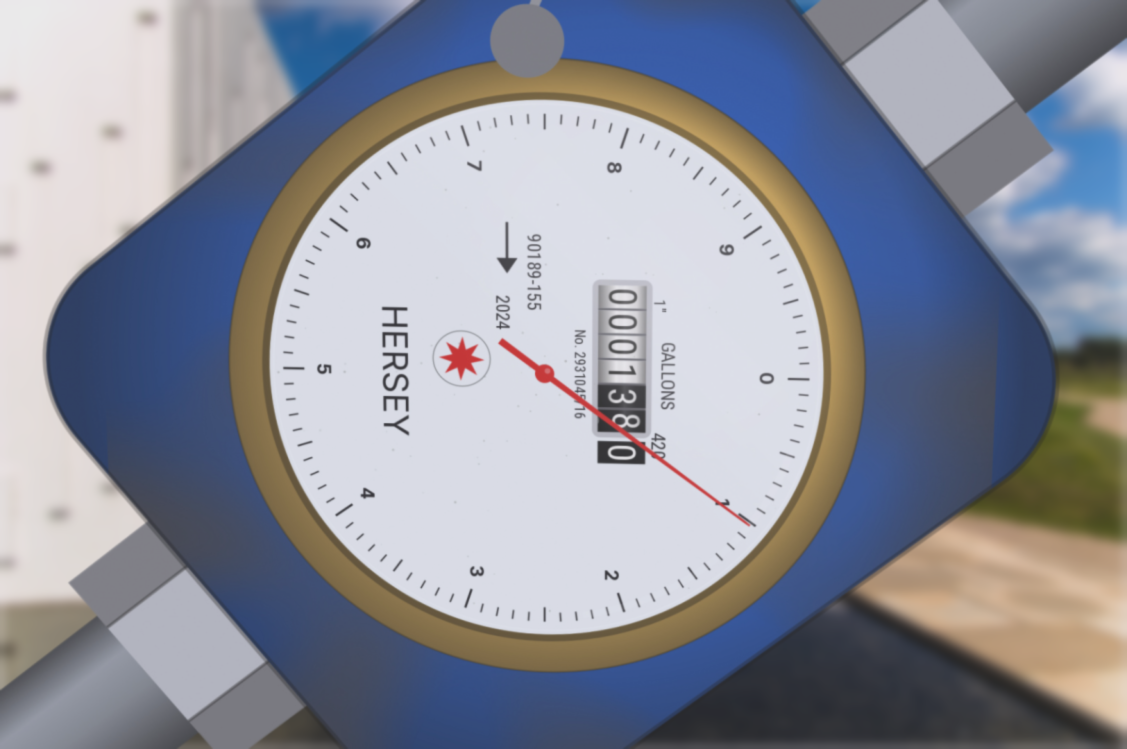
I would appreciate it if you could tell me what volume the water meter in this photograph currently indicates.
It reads 1381.0 gal
